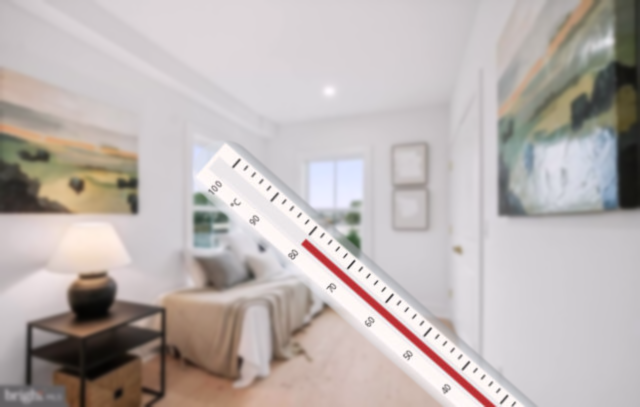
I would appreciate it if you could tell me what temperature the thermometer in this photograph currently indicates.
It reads 80 °C
